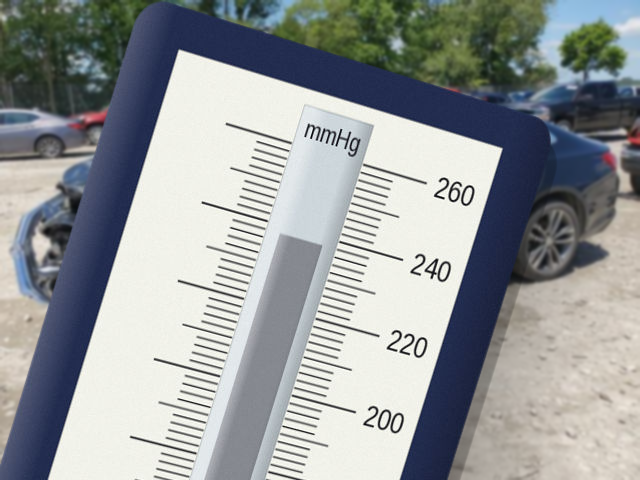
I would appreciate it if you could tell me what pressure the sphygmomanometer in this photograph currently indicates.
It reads 238 mmHg
